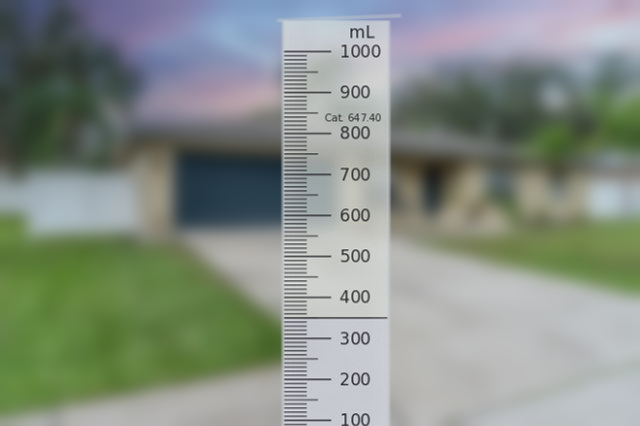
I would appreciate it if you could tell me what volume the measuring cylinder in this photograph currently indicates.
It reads 350 mL
